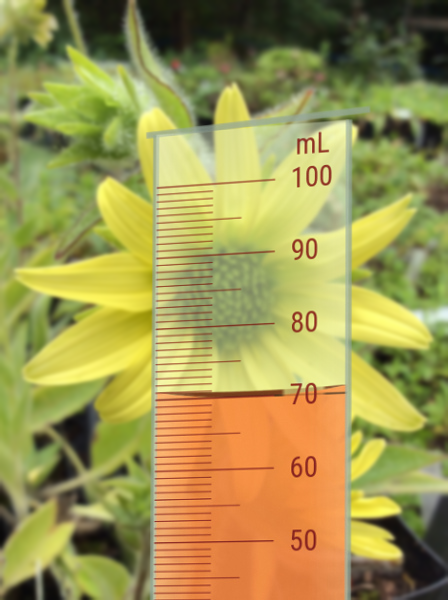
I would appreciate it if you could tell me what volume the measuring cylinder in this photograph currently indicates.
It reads 70 mL
